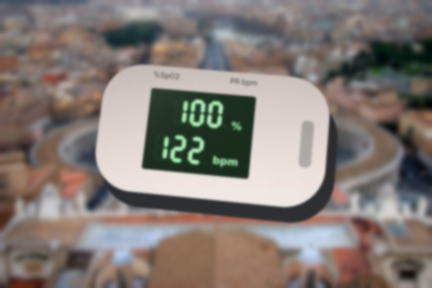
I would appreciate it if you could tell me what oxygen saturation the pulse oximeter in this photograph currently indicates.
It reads 100 %
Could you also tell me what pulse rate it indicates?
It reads 122 bpm
